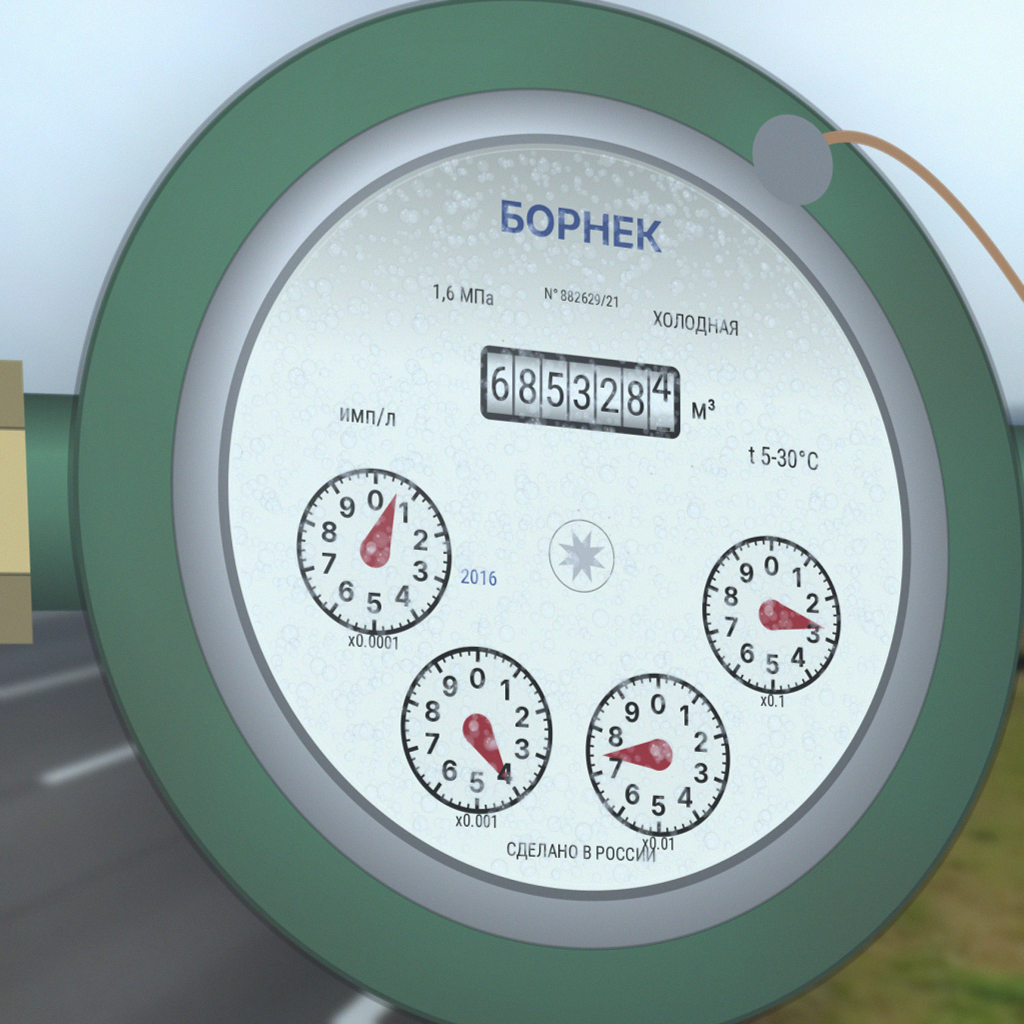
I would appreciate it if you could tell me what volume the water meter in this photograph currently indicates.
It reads 6853284.2740 m³
